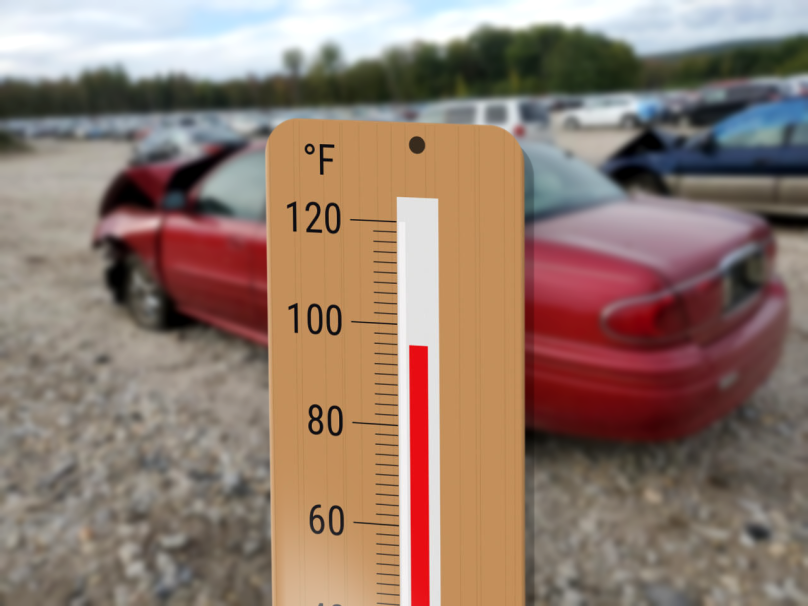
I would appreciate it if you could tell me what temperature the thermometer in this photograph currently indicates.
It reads 96 °F
